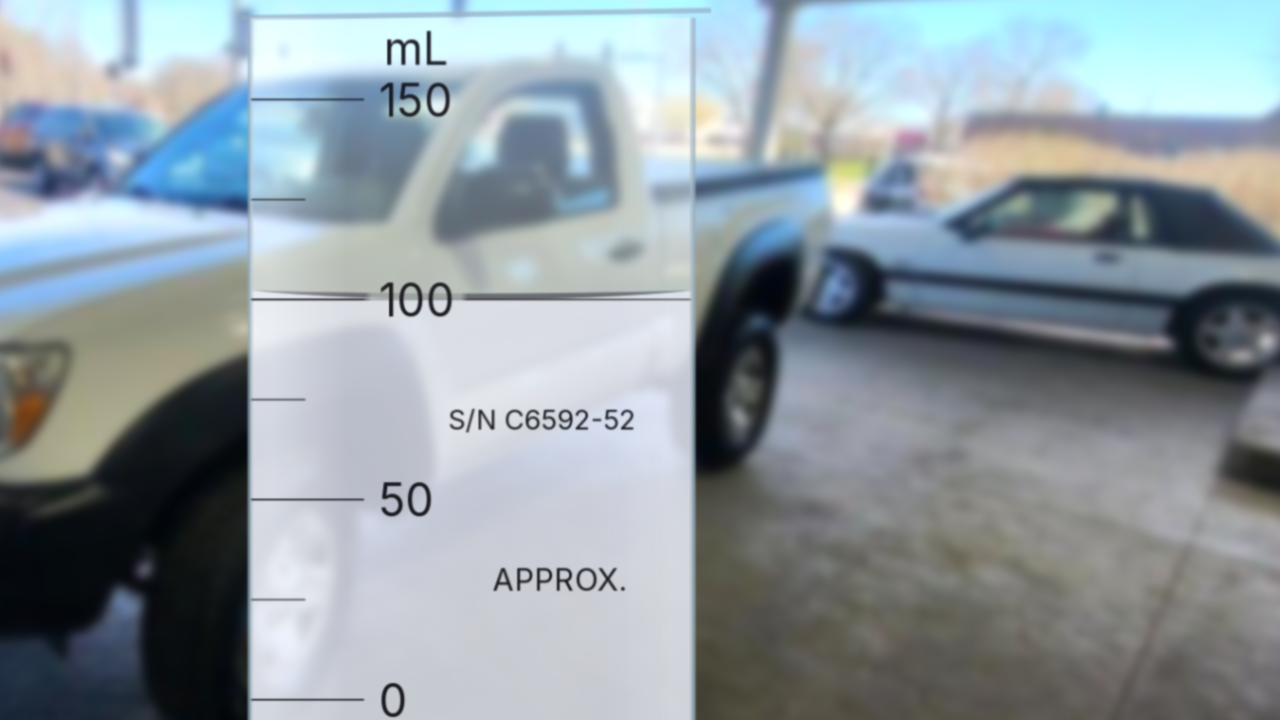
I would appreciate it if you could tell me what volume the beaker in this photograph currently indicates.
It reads 100 mL
